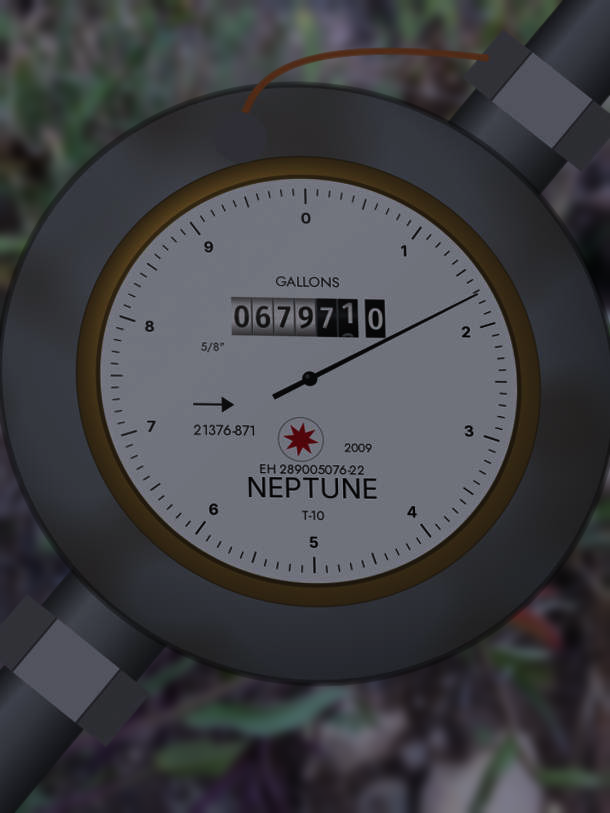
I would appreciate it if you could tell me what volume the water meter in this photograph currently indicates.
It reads 679711.7 gal
